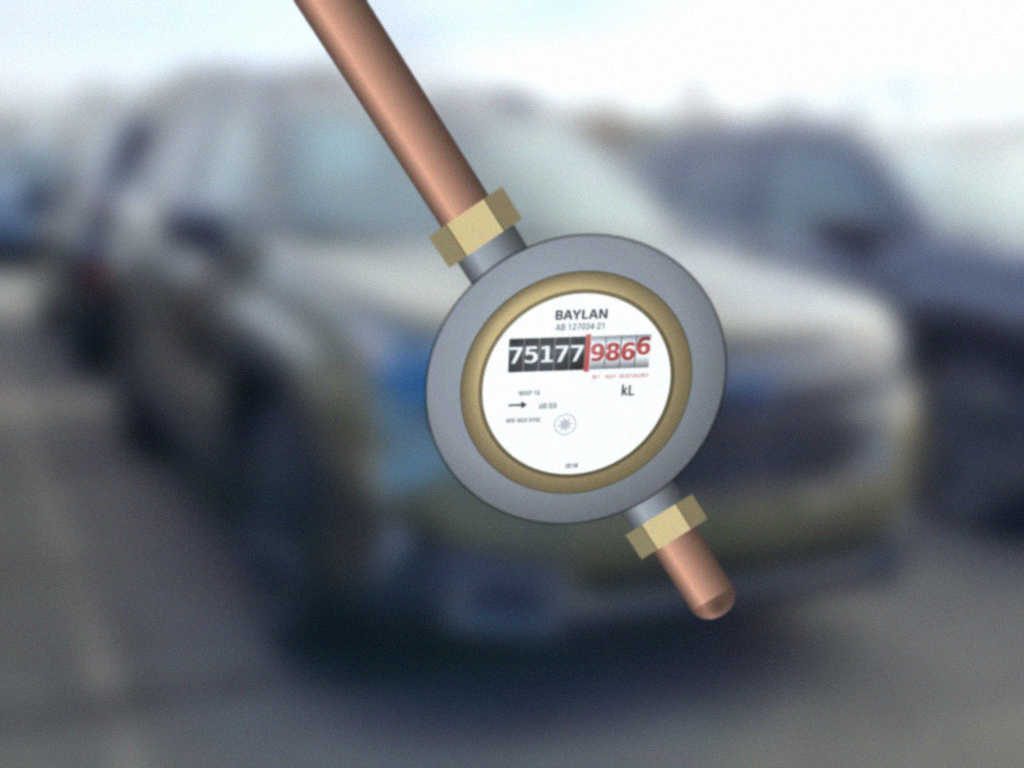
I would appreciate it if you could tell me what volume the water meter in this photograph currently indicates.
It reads 75177.9866 kL
